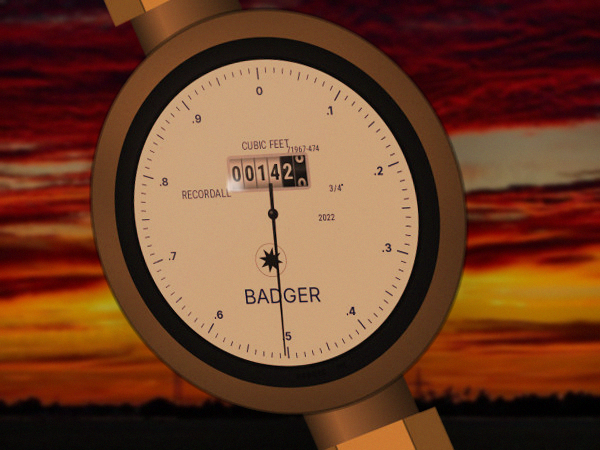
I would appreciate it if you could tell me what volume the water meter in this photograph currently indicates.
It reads 1428.50 ft³
